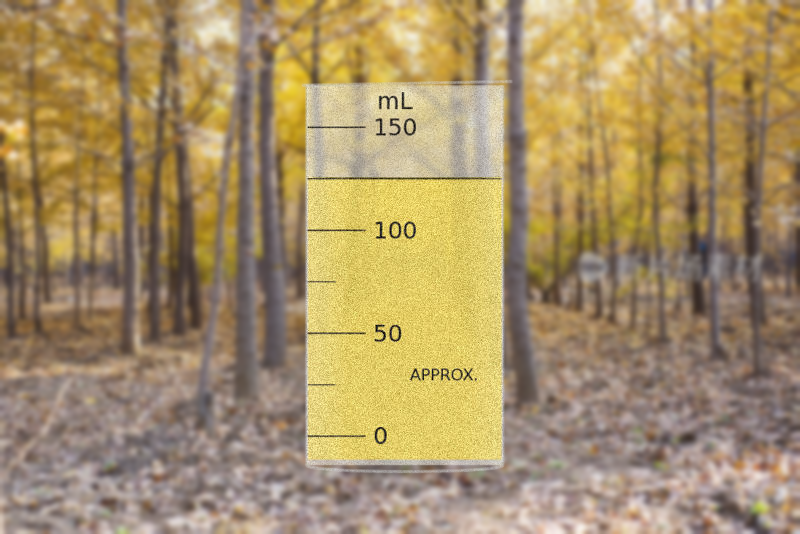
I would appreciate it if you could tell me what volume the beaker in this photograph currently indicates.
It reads 125 mL
